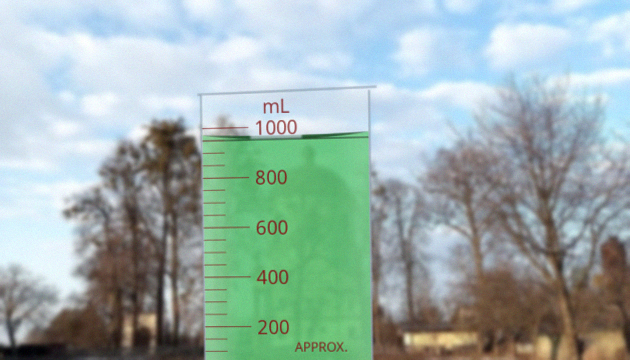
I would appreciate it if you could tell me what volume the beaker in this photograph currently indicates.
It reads 950 mL
